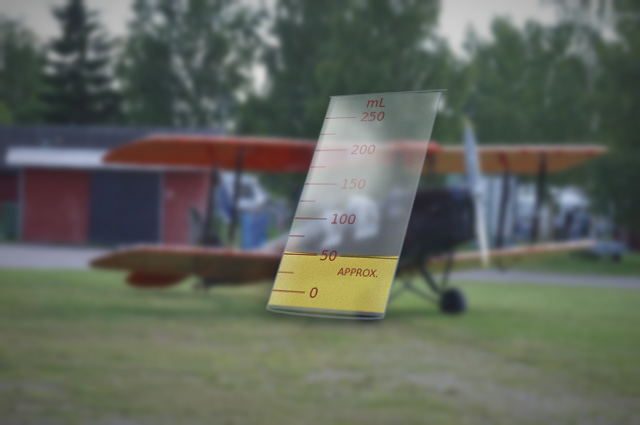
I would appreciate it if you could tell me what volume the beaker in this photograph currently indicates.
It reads 50 mL
